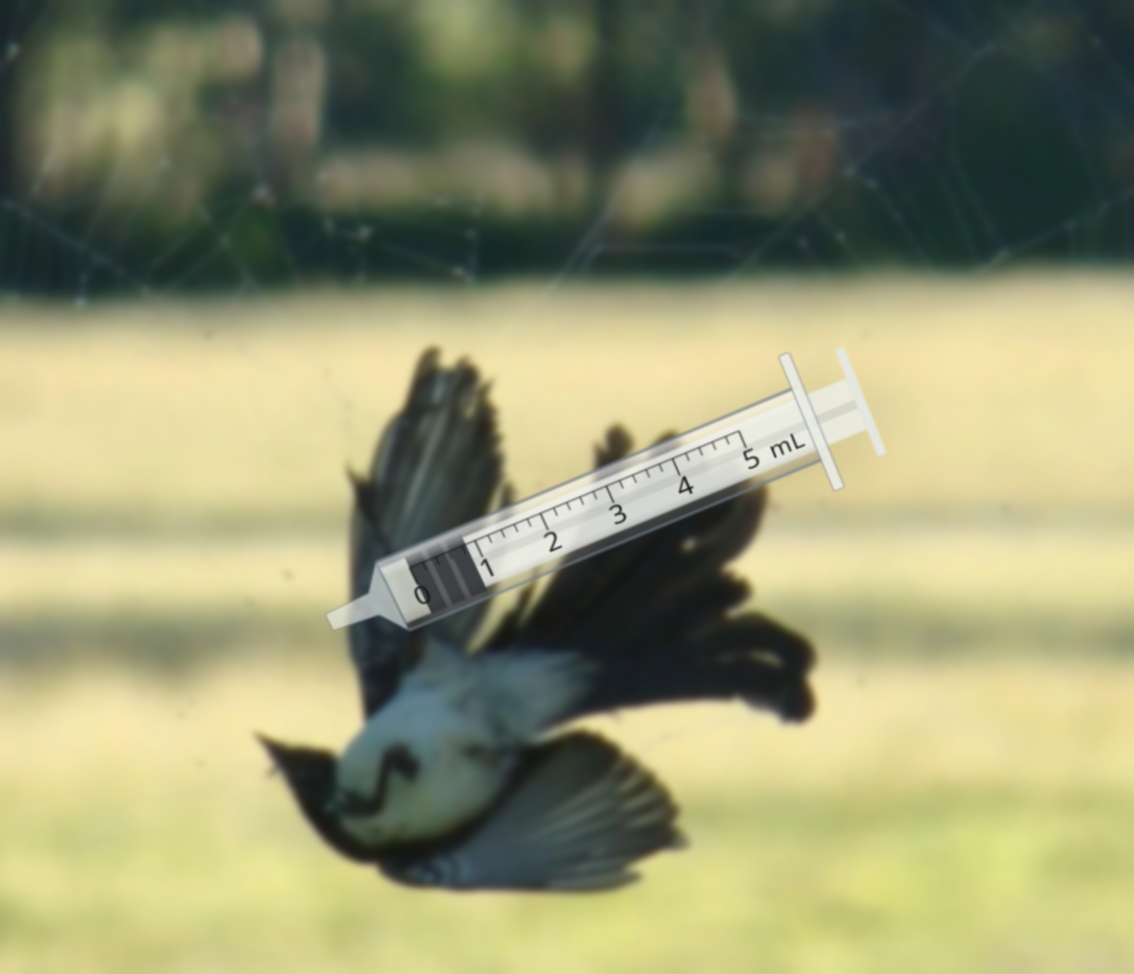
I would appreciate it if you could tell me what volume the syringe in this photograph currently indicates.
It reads 0 mL
